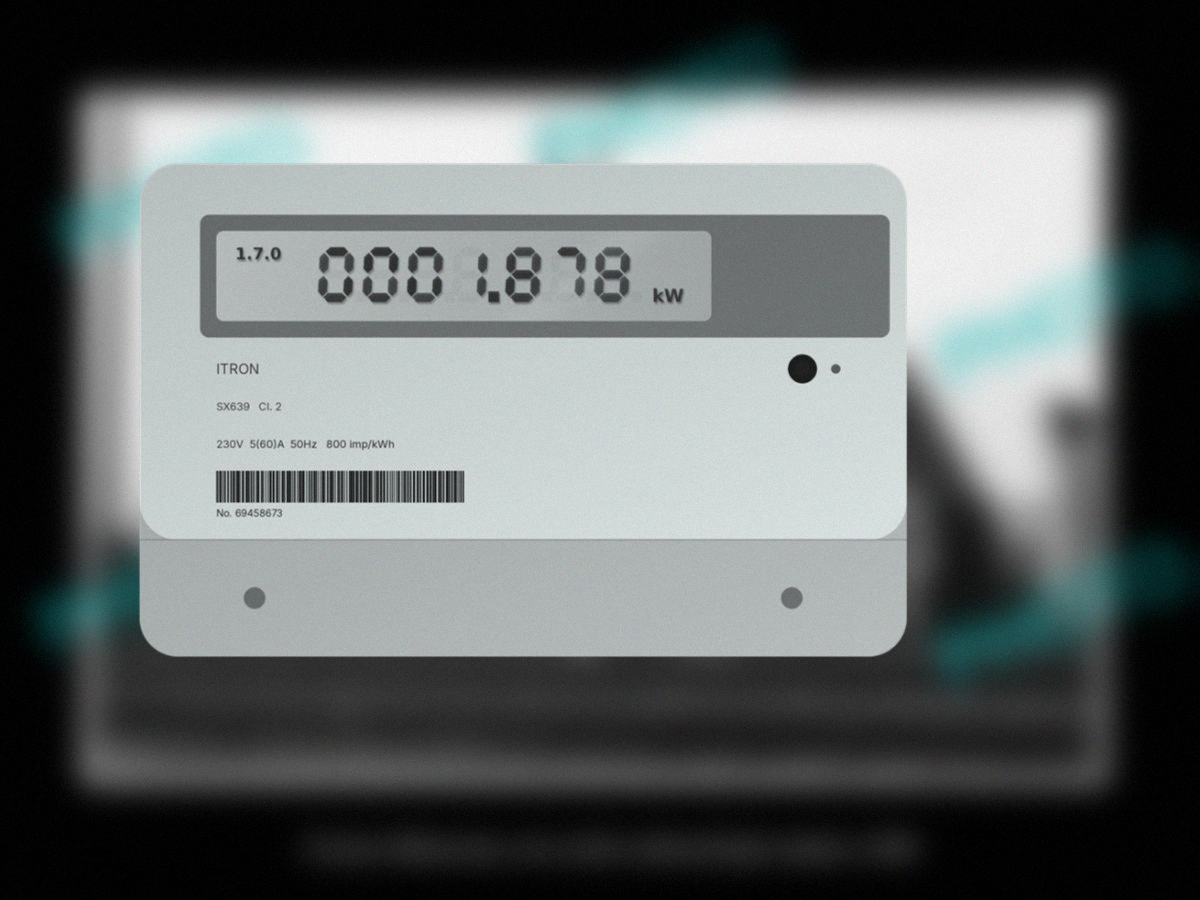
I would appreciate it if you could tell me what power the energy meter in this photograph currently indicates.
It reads 1.878 kW
